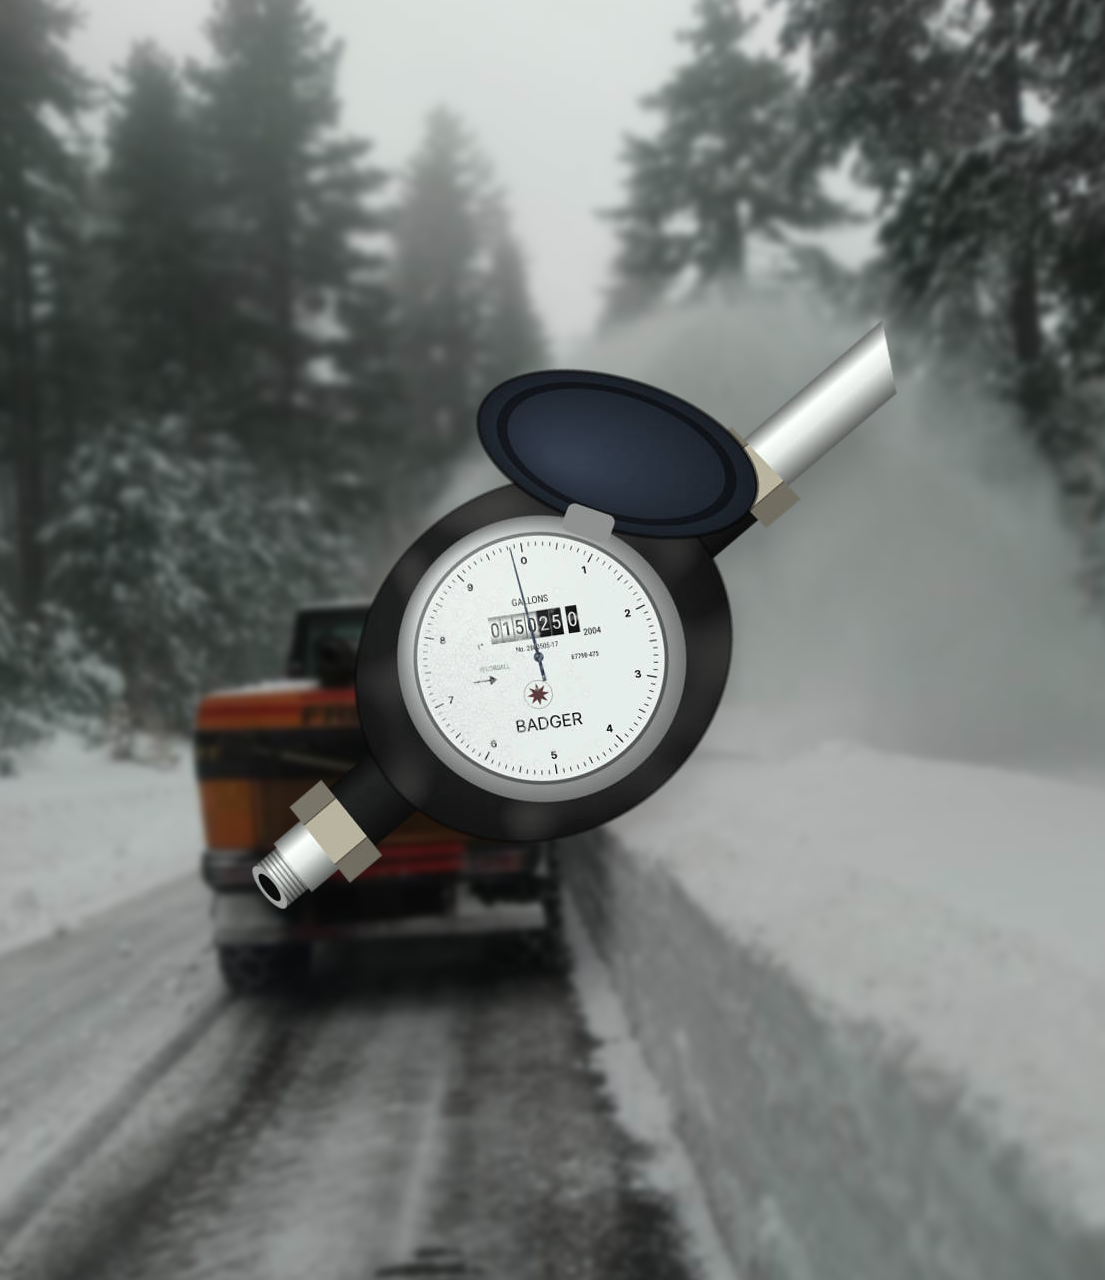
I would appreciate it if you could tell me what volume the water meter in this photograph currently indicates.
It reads 150249.8 gal
